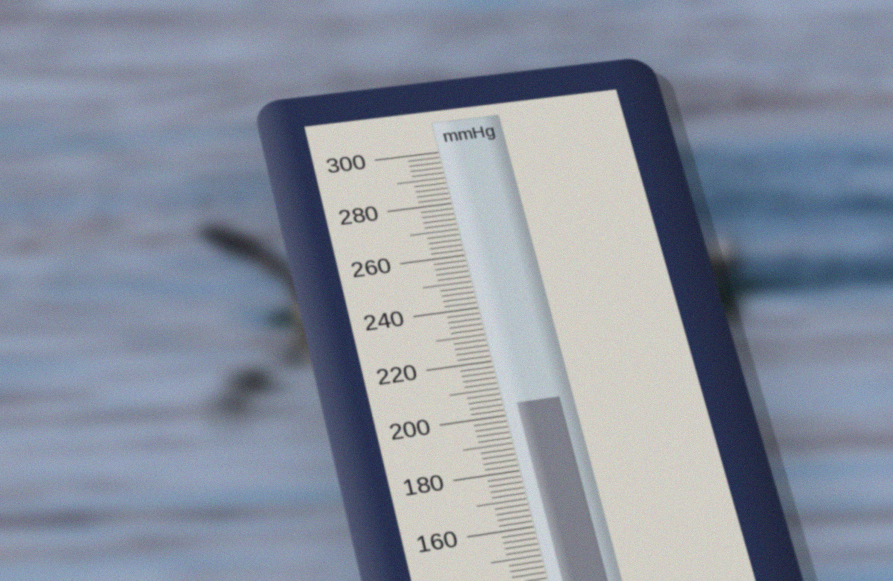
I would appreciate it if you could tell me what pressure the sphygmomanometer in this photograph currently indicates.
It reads 204 mmHg
